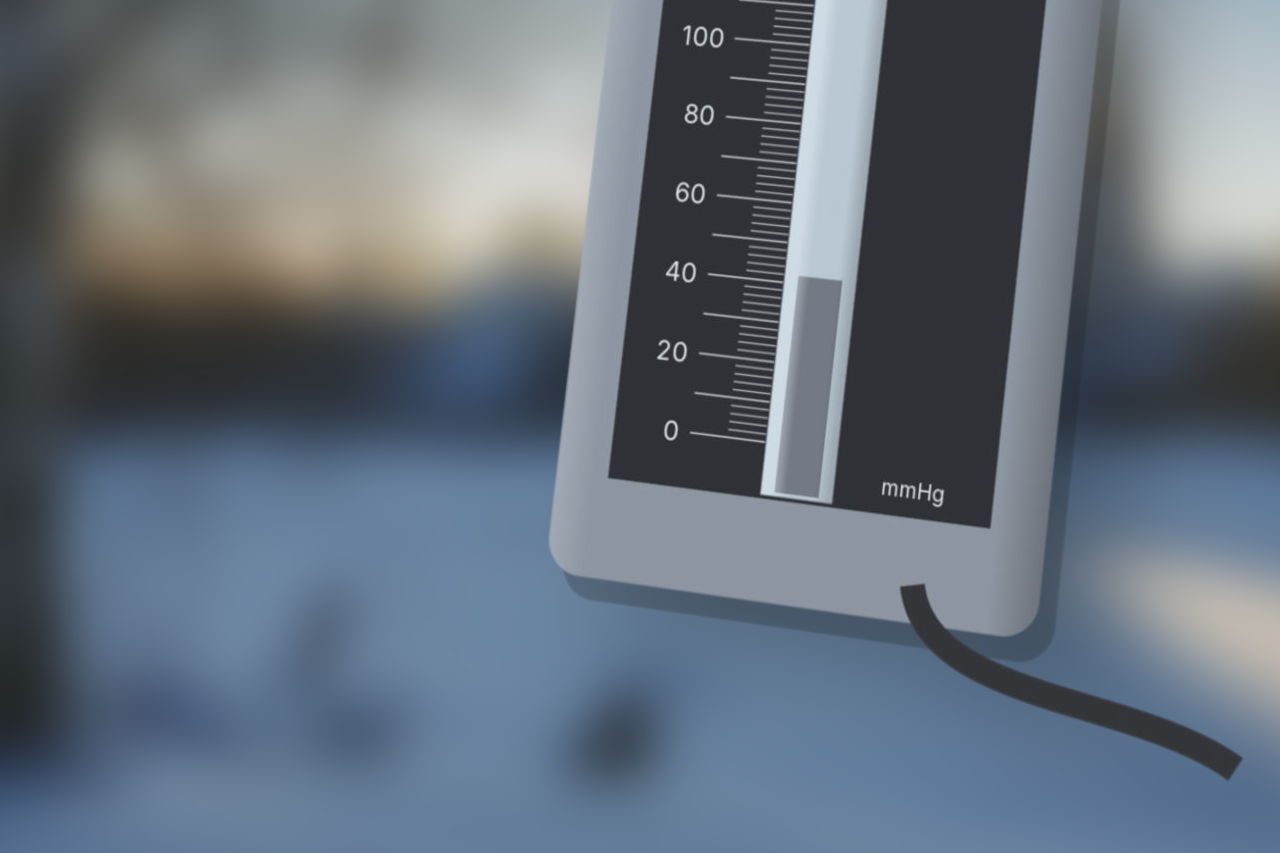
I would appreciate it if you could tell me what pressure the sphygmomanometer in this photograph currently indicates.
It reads 42 mmHg
